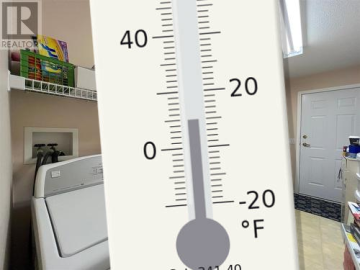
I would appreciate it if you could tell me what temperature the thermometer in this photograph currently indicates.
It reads 10 °F
